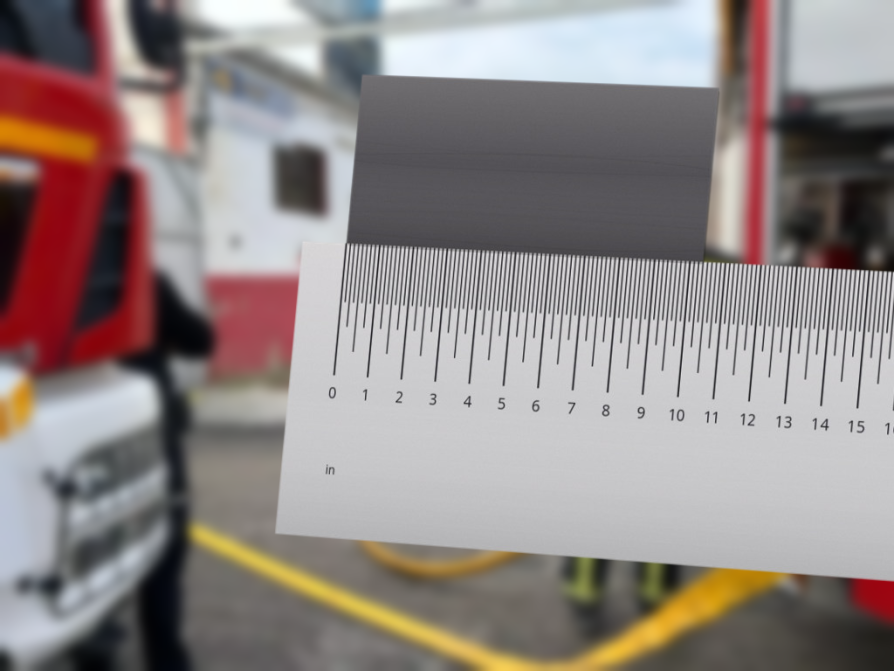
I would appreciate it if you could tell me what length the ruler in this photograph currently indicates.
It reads 10.375 in
